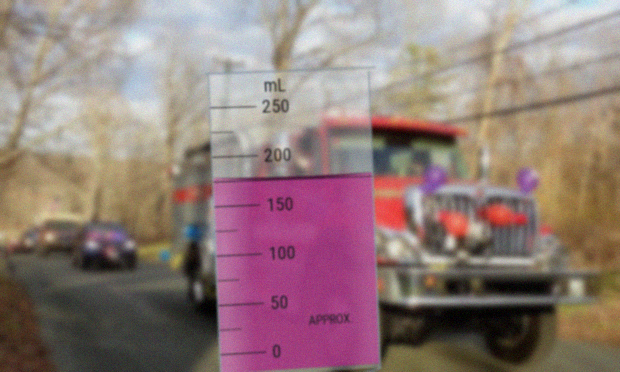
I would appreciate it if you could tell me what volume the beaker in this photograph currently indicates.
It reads 175 mL
